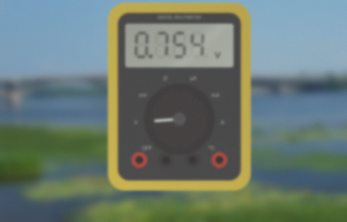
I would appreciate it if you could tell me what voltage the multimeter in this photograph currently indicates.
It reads 0.754 V
